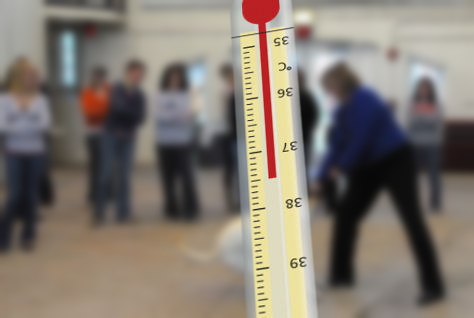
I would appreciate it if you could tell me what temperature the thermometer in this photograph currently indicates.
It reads 37.5 °C
